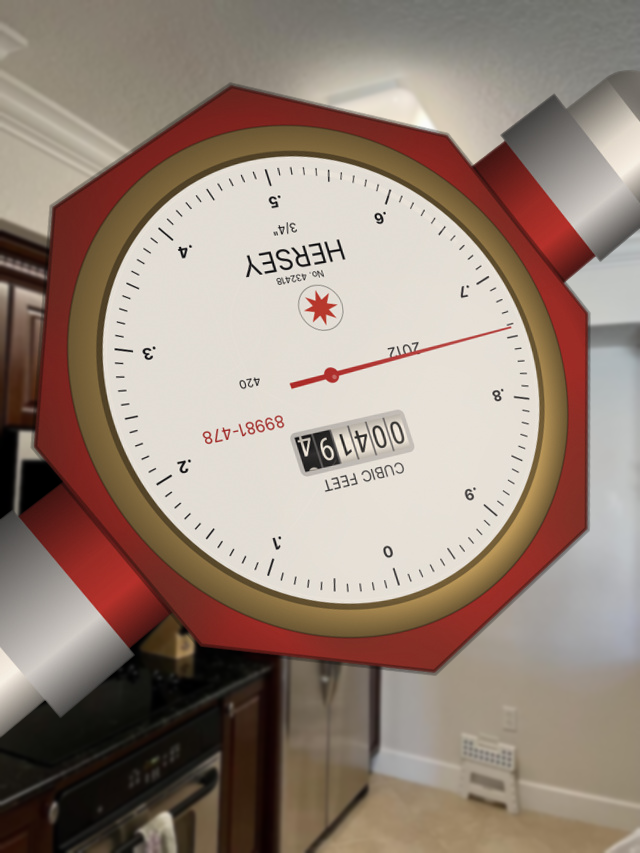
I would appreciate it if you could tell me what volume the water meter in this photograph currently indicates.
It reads 4193.74 ft³
